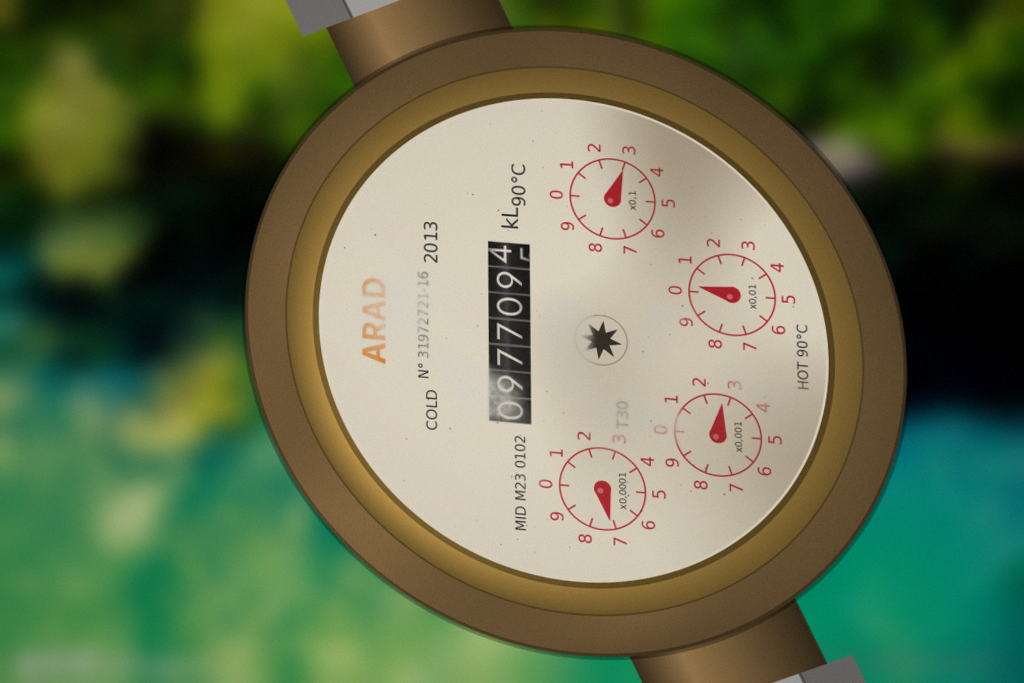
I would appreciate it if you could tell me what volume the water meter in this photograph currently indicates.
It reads 977094.3027 kL
